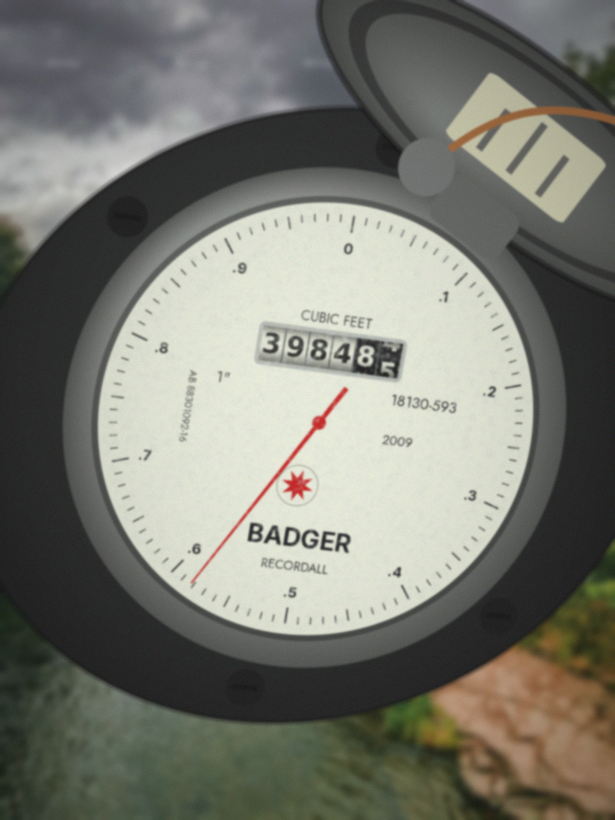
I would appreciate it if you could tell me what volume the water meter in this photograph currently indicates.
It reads 398484.58 ft³
